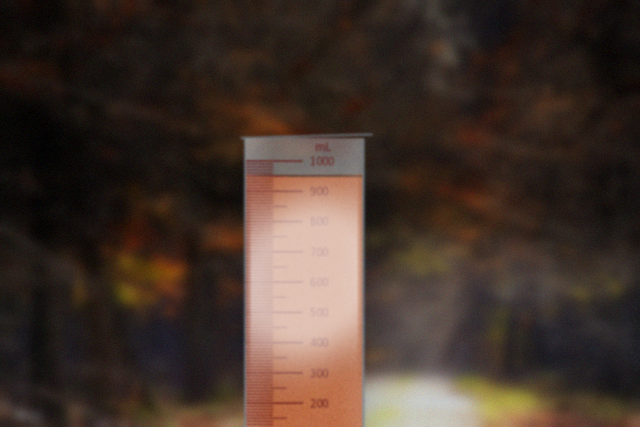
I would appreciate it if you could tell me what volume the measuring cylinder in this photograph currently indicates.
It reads 950 mL
